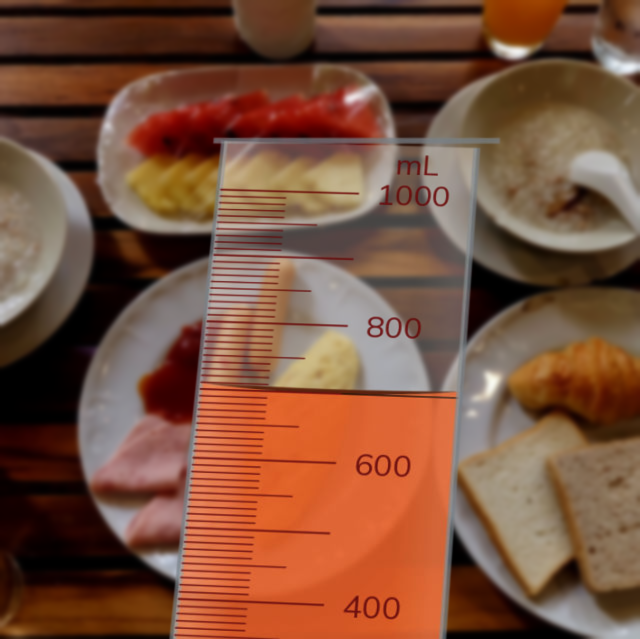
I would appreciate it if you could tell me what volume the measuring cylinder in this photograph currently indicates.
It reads 700 mL
